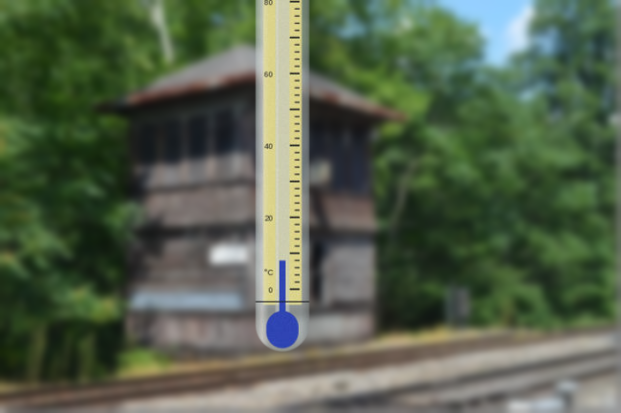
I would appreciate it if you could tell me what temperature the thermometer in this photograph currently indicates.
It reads 8 °C
